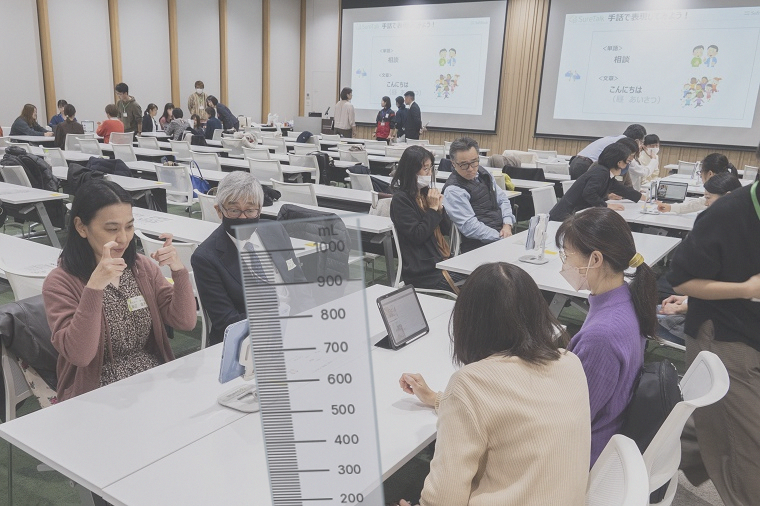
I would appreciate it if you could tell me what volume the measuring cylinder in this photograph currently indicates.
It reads 900 mL
